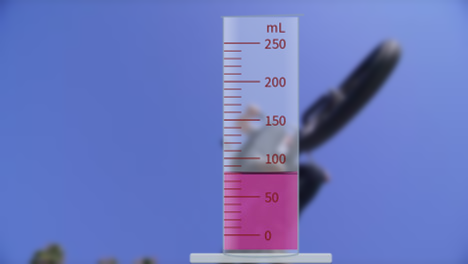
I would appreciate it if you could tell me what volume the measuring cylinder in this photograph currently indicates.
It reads 80 mL
